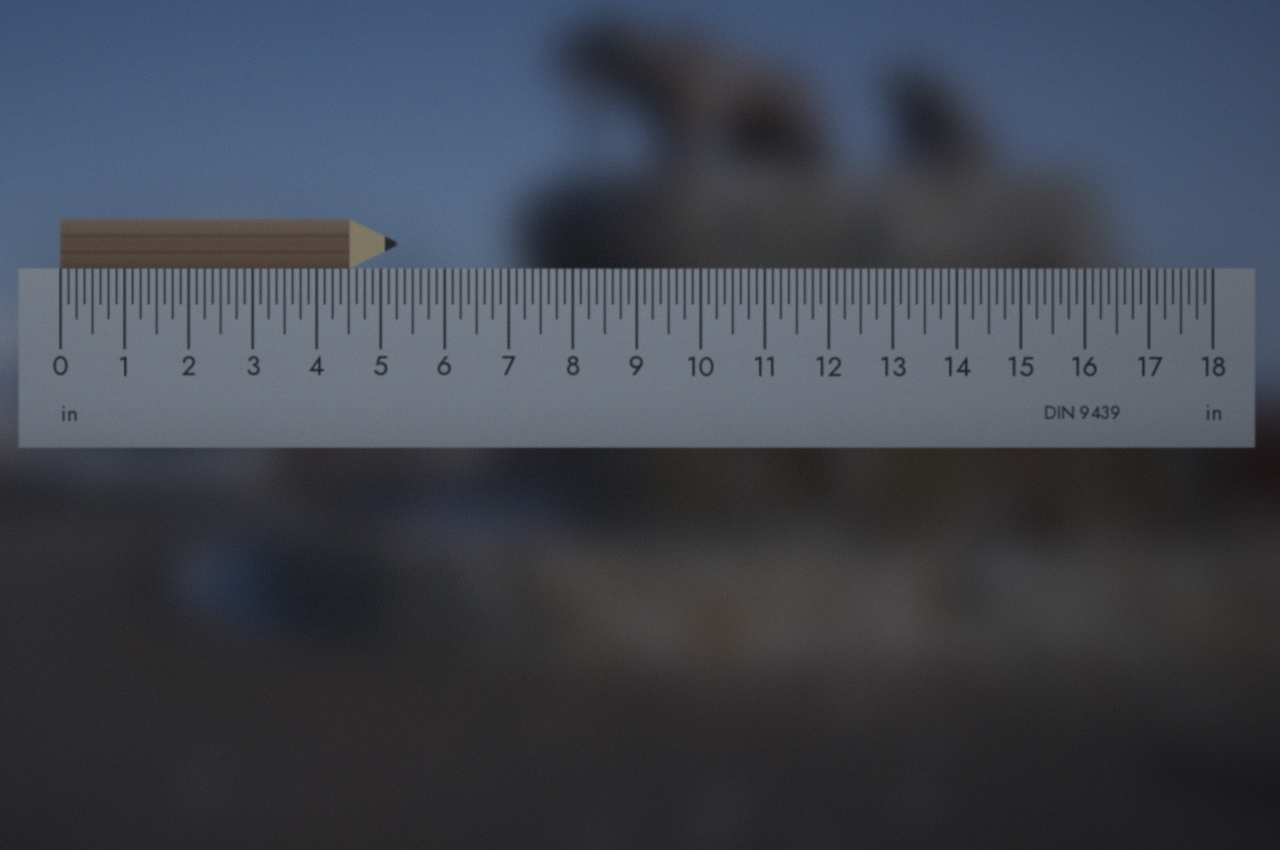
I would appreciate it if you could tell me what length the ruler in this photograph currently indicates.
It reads 5.25 in
